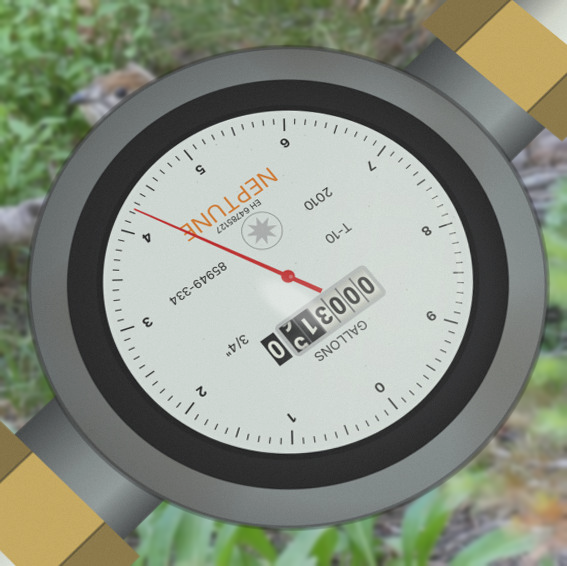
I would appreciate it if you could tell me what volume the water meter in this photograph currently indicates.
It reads 3154.2 gal
